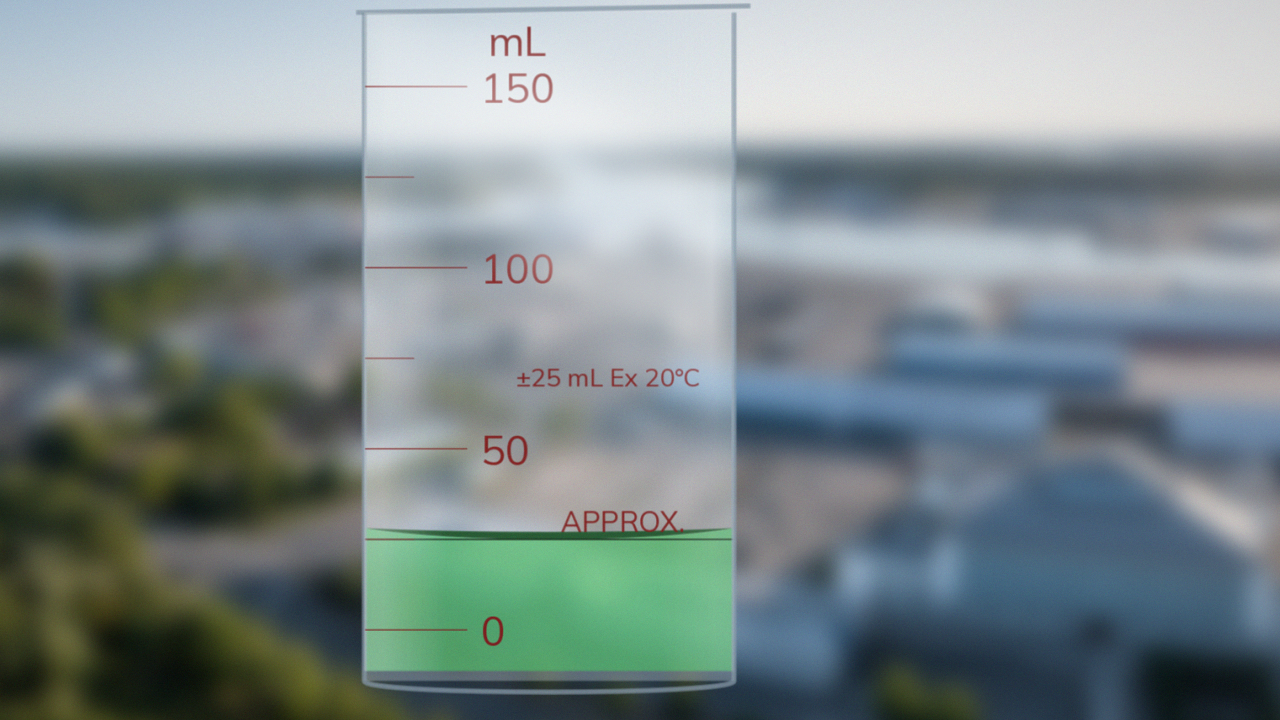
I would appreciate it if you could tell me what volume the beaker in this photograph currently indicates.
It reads 25 mL
